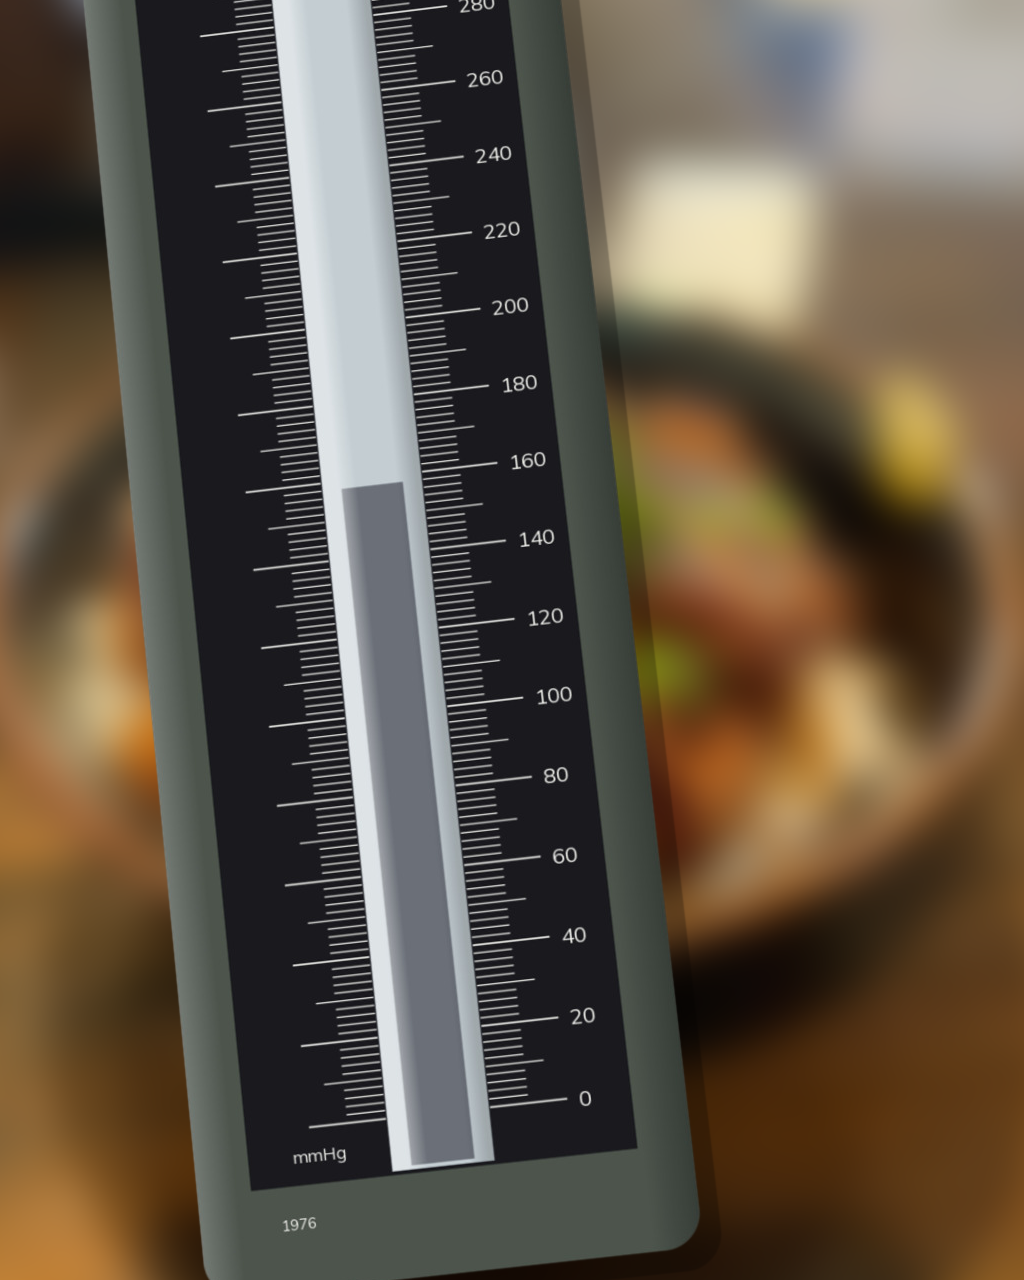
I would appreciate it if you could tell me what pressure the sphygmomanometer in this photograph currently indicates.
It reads 158 mmHg
